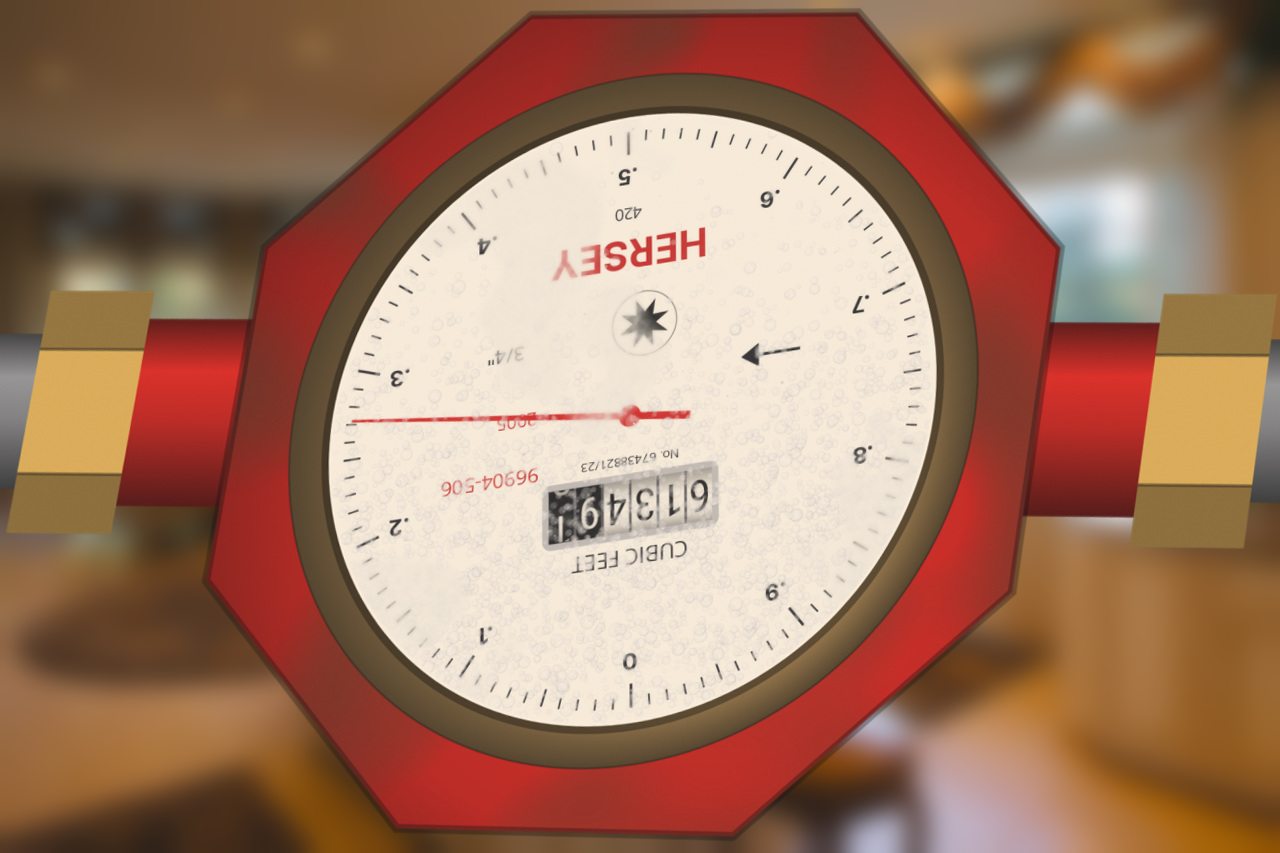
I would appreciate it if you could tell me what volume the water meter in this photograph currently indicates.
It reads 613491.27 ft³
